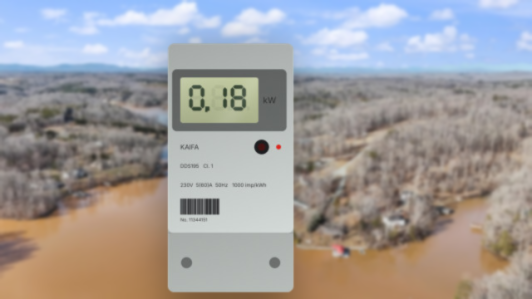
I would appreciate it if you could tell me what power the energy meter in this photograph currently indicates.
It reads 0.18 kW
